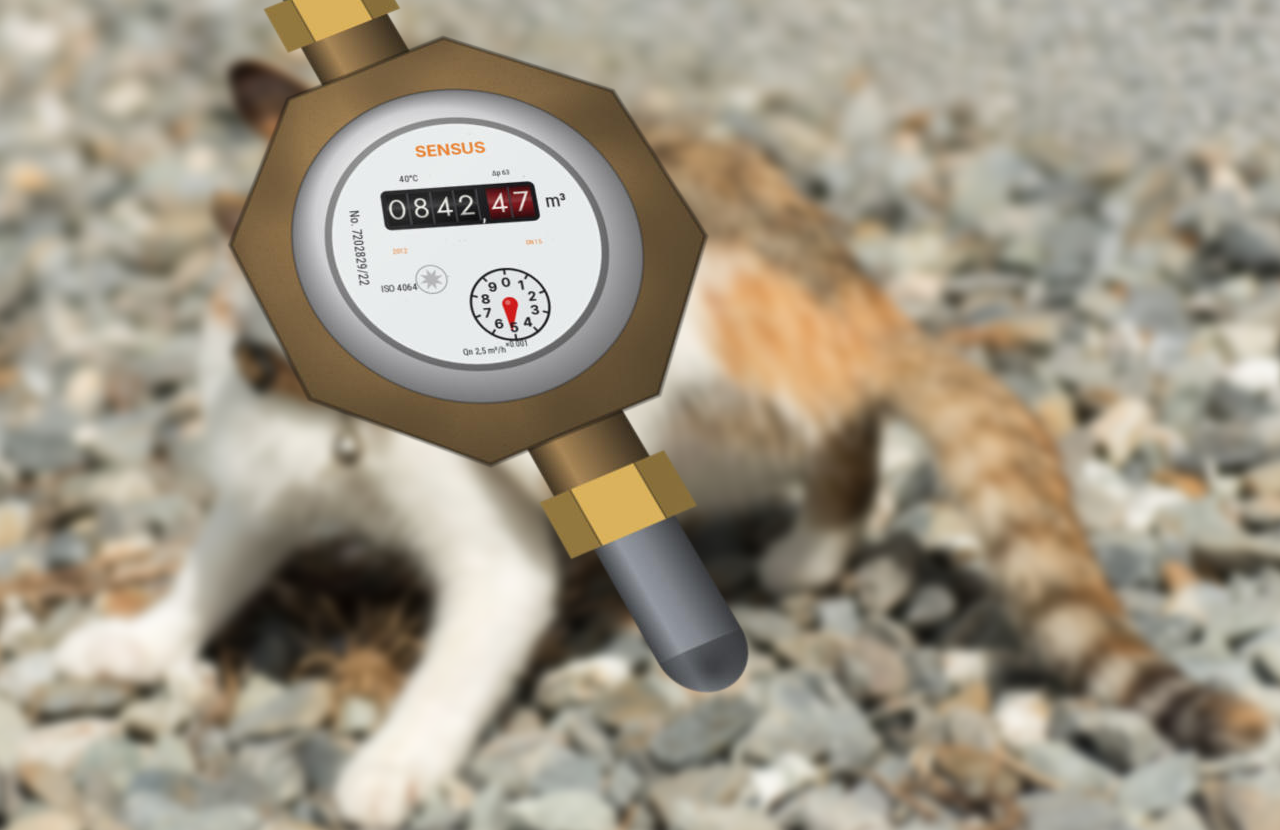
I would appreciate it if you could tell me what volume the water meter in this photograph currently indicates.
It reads 842.475 m³
